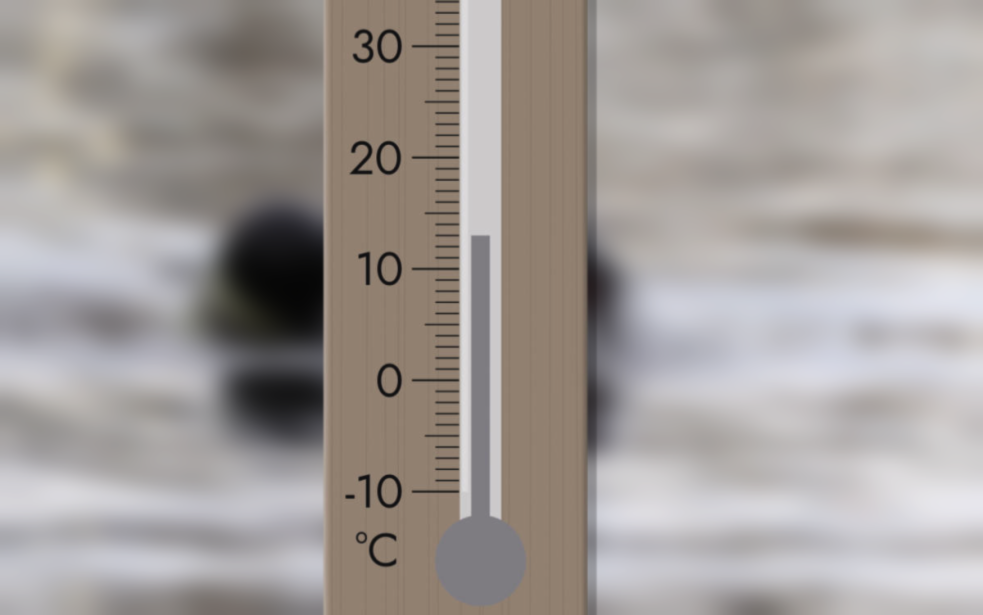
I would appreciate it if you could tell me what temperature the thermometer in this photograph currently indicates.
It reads 13 °C
